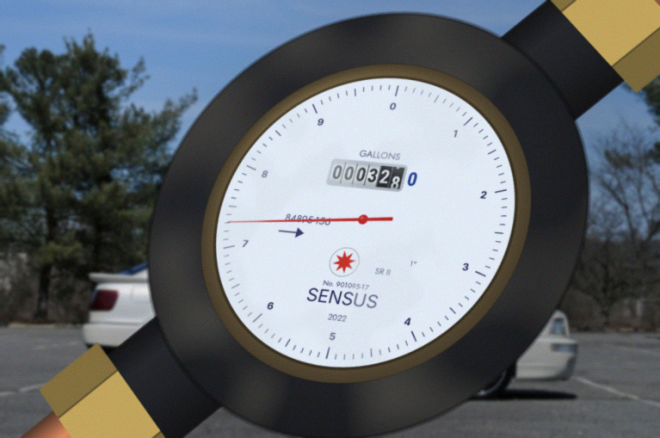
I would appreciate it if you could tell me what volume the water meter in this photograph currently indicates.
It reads 3277.3 gal
